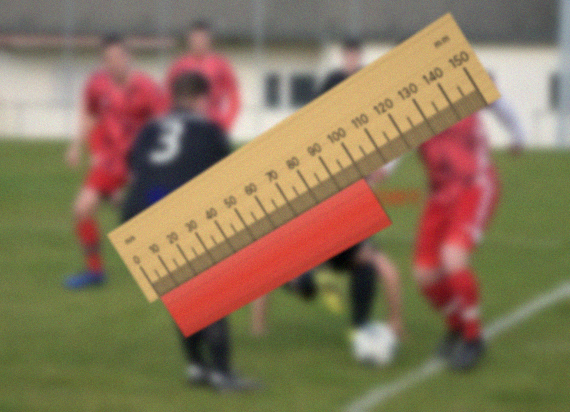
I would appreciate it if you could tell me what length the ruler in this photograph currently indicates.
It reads 100 mm
